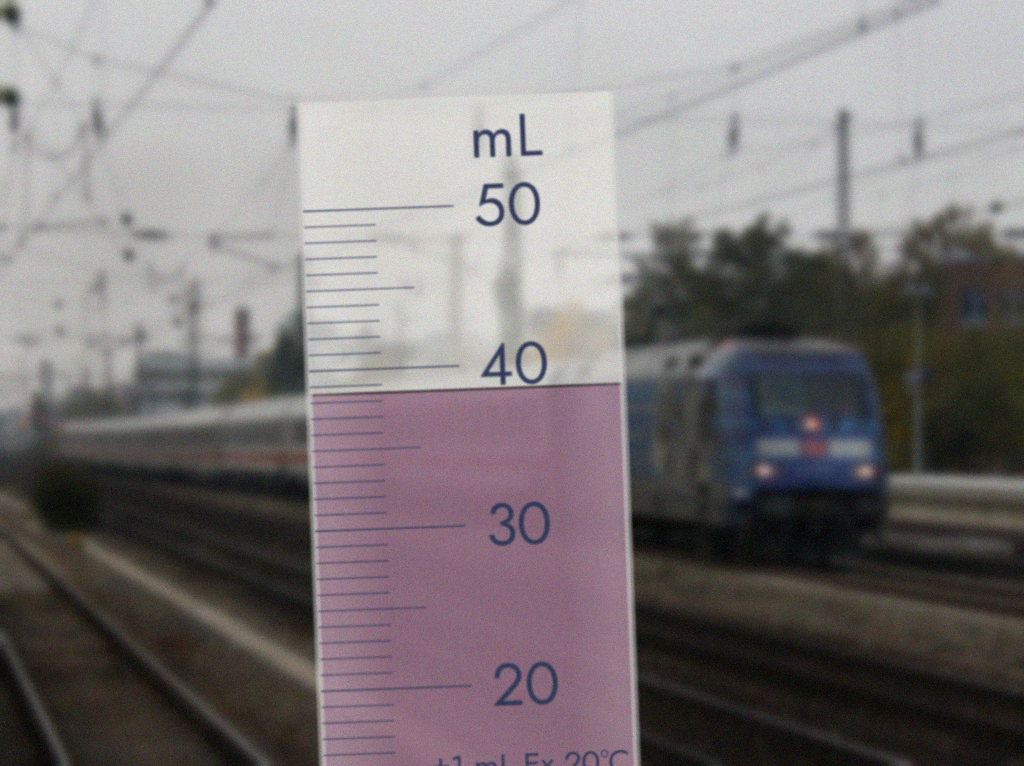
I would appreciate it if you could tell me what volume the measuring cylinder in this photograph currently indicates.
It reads 38.5 mL
